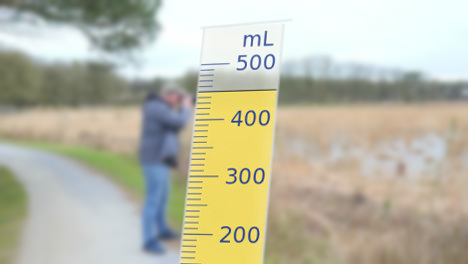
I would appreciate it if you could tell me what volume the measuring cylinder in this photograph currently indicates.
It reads 450 mL
